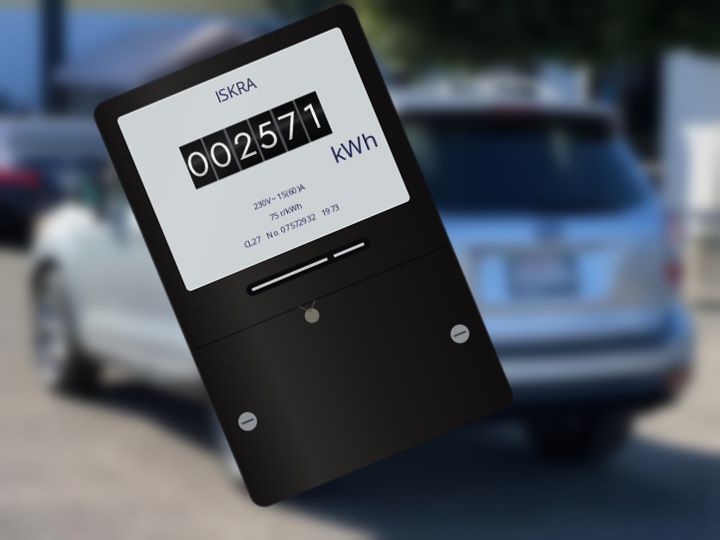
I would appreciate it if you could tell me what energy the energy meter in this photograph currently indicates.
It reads 2571 kWh
